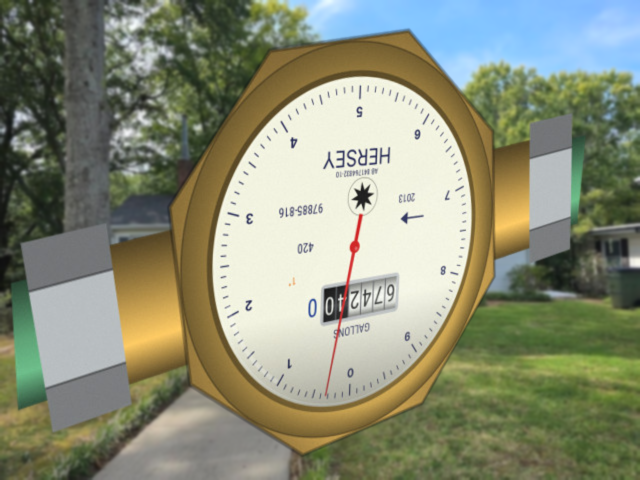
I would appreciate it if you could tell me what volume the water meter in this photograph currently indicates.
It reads 6742400.3 gal
